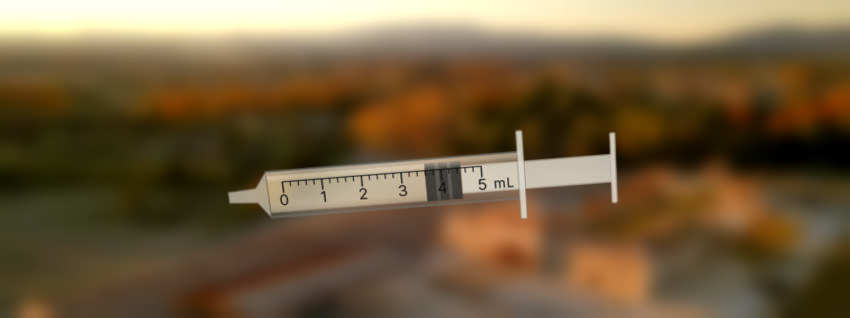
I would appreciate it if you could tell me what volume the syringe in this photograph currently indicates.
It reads 3.6 mL
